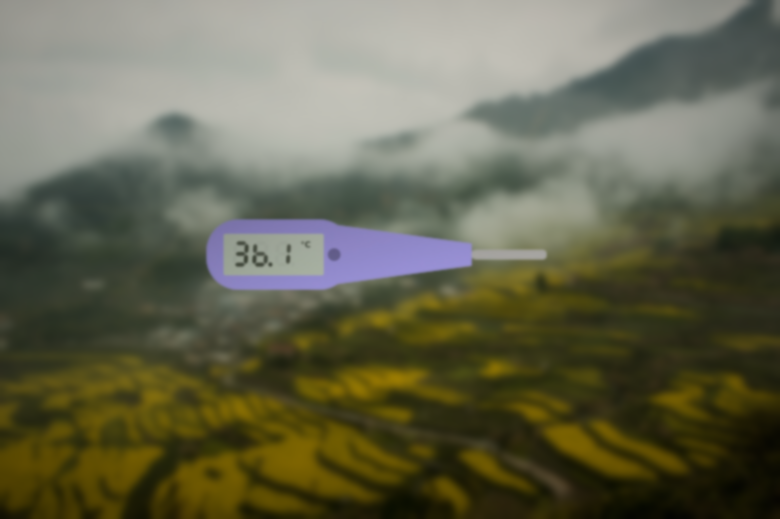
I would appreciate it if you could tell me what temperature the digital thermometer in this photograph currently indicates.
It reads 36.1 °C
